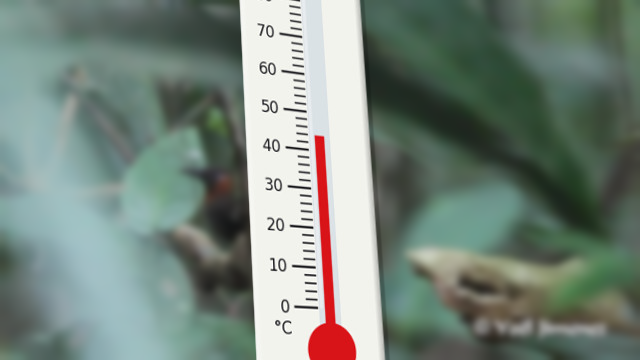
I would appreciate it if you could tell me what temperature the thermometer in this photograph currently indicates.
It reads 44 °C
